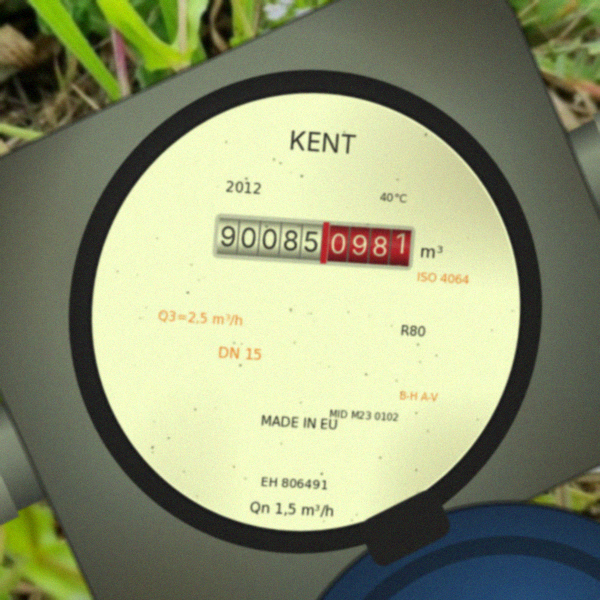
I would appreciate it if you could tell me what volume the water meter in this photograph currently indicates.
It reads 90085.0981 m³
